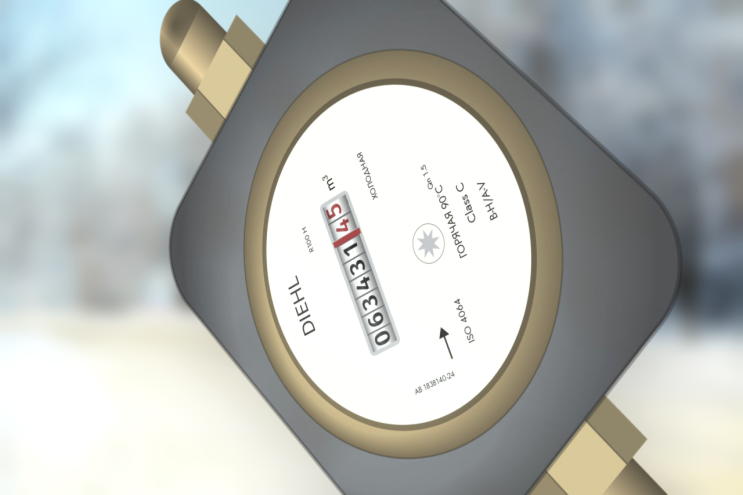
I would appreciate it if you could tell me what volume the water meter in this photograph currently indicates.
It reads 63431.45 m³
